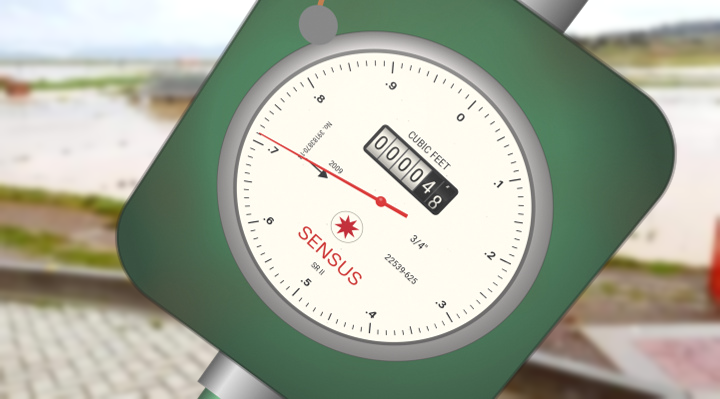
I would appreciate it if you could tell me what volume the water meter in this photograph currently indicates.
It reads 47.71 ft³
